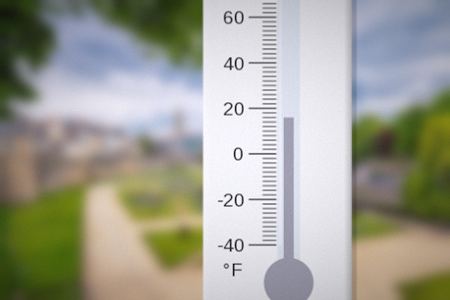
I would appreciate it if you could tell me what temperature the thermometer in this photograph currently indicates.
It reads 16 °F
